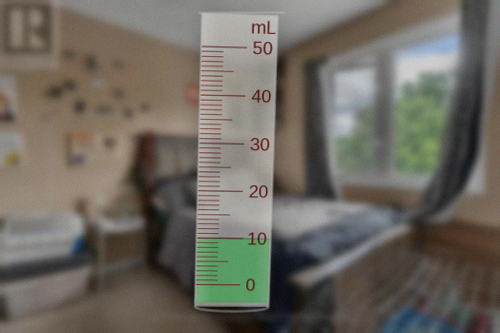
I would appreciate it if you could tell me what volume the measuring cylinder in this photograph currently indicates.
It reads 10 mL
